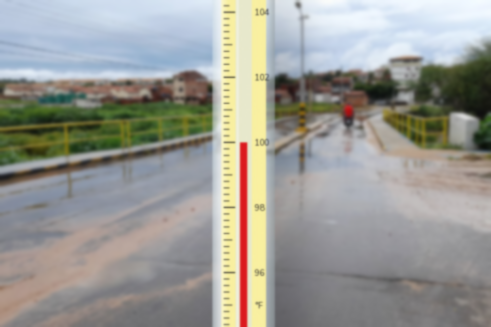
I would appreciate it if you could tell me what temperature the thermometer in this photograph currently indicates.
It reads 100 °F
